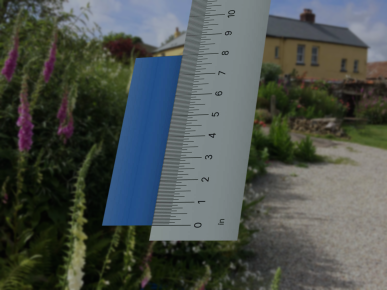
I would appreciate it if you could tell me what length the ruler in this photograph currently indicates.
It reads 8 in
